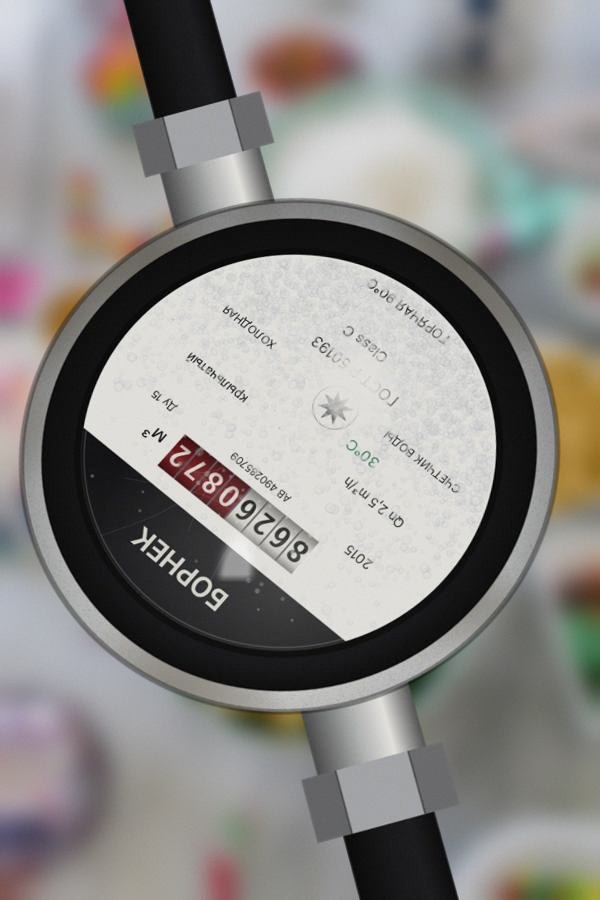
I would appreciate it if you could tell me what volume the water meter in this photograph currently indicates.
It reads 8626.0872 m³
